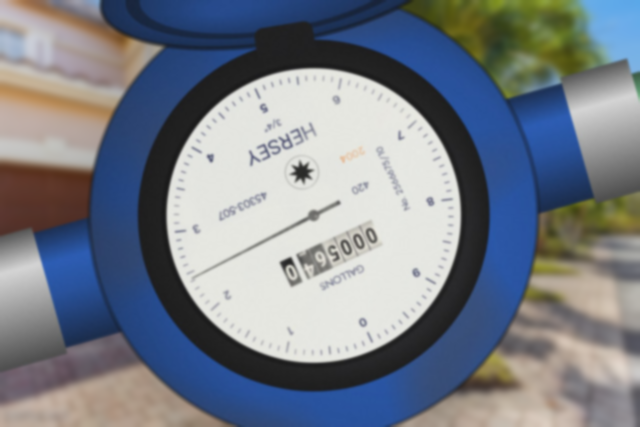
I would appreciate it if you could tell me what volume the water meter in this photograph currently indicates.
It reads 5642.4 gal
